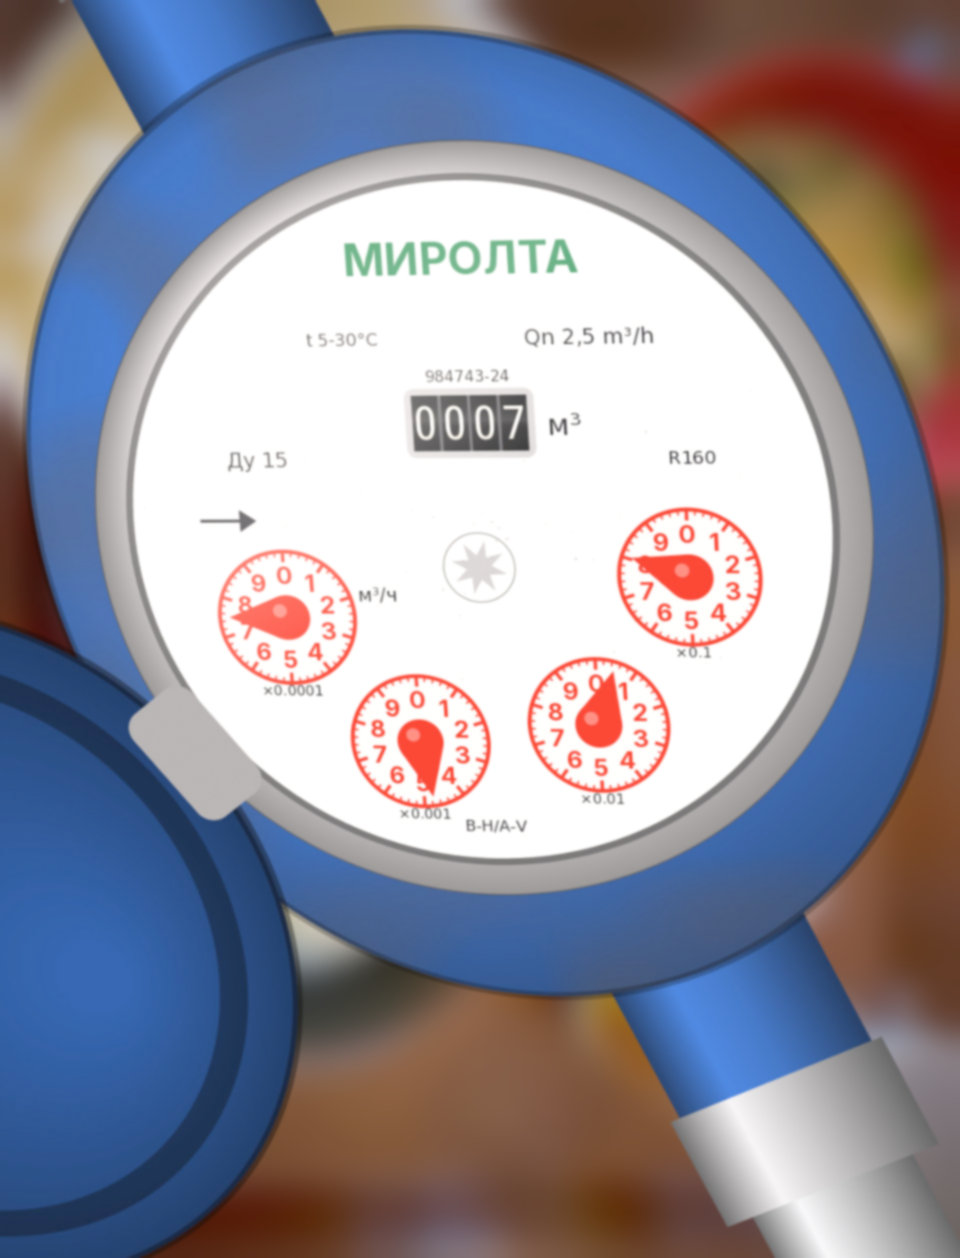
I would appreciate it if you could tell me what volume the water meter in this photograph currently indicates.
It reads 7.8047 m³
